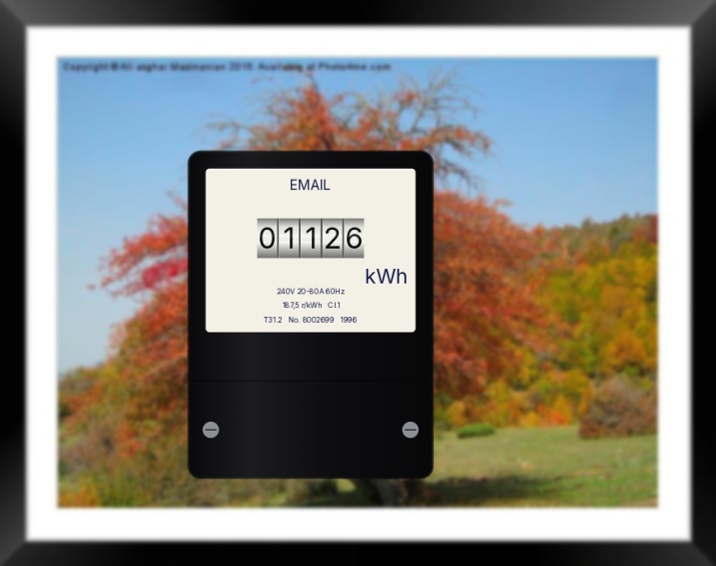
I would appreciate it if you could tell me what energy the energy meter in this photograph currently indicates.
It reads 1126 kWh
